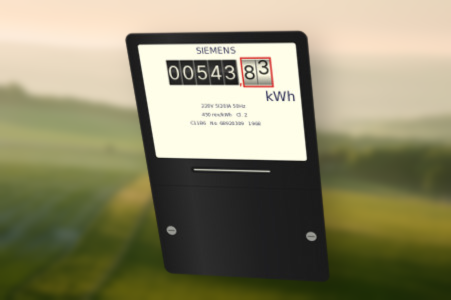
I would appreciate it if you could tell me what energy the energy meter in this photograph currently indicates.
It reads 543.83 kWh
